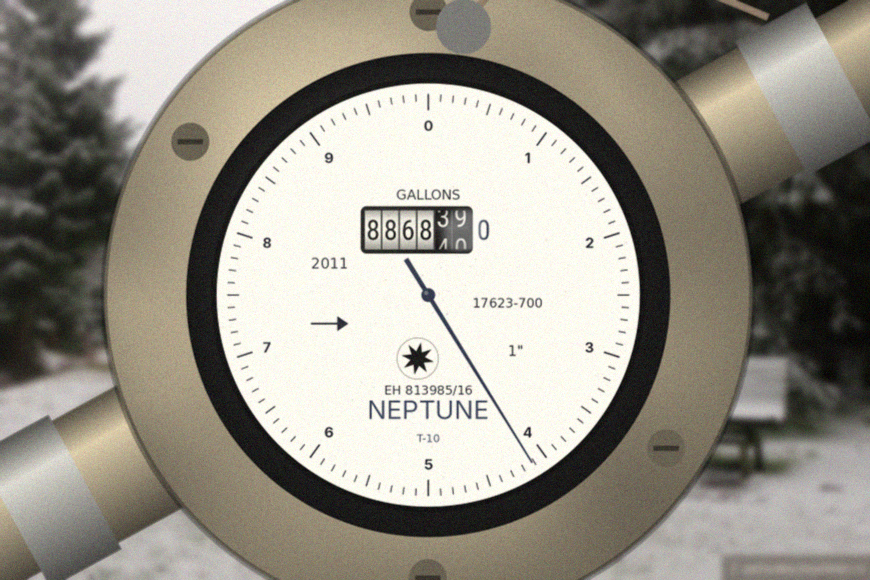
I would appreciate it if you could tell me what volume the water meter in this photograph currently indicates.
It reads 8868394.1 gal
